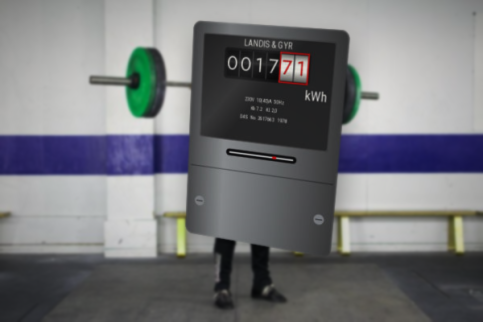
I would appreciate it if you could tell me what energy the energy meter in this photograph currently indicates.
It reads 17.71 kWh
